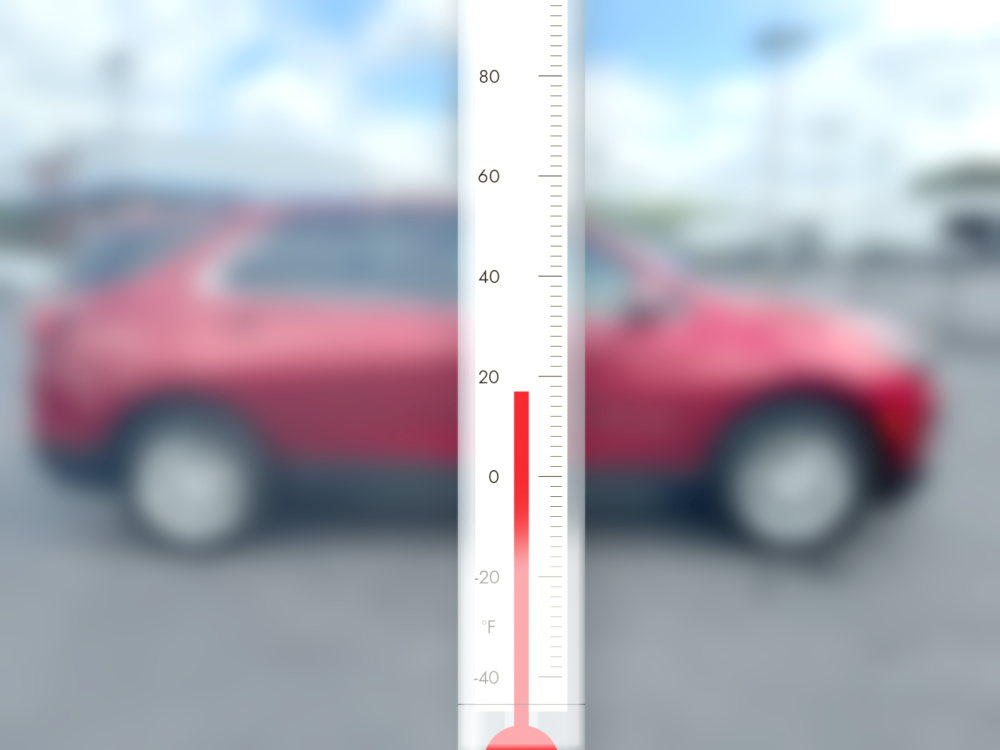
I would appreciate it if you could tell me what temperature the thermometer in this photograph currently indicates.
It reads 17 °F
